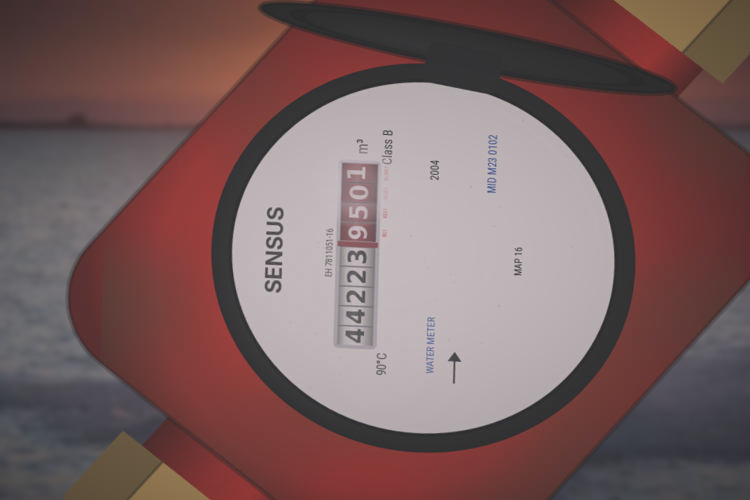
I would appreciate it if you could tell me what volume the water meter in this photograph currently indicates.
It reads 44223.9501 m³
